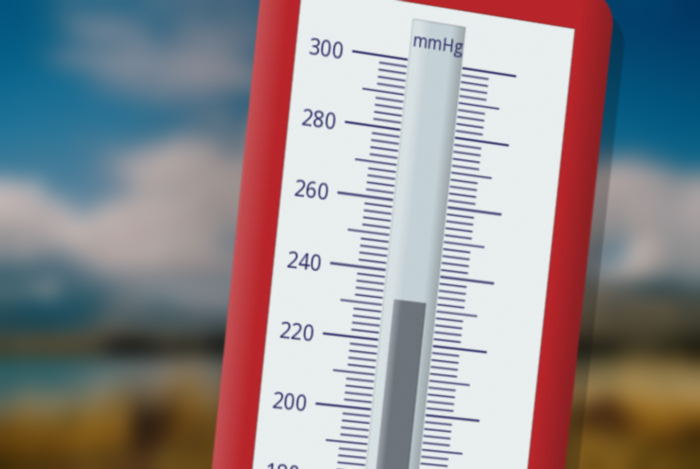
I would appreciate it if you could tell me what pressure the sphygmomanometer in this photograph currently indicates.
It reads 232 mmHg
